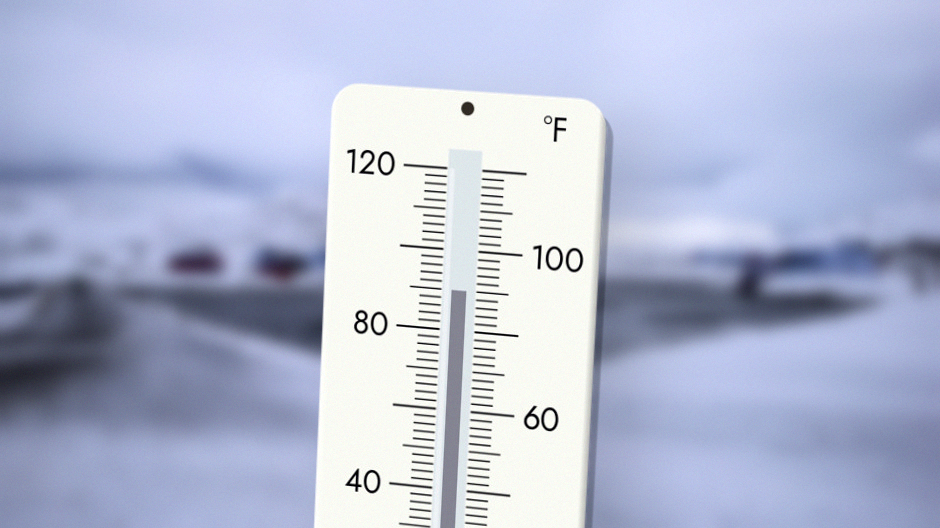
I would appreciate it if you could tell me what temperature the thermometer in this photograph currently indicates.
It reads 90 °F
